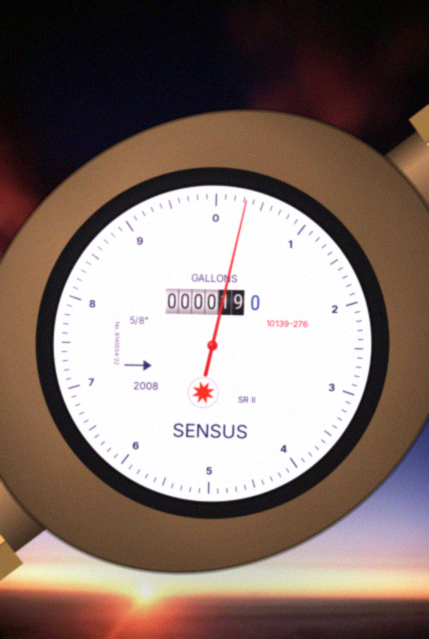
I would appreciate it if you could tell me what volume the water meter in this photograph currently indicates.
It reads 190.3 gal
